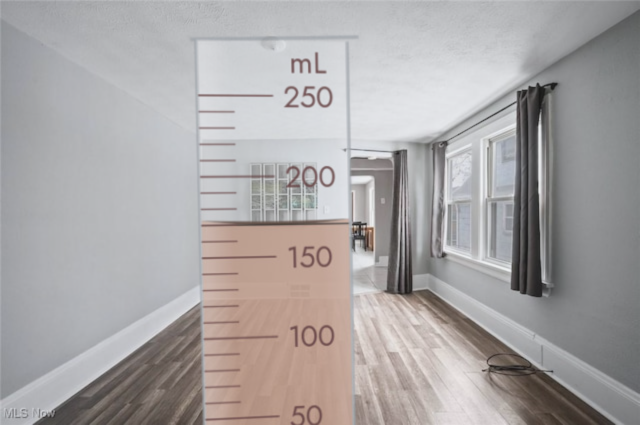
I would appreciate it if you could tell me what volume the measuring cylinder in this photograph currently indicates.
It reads 170 mL
